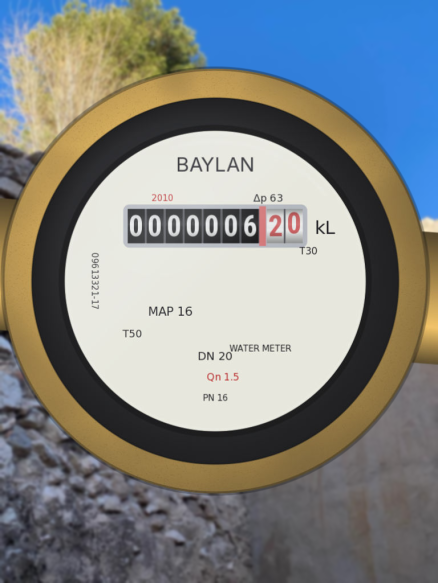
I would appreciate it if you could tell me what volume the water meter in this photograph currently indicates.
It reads 6.20 kL
